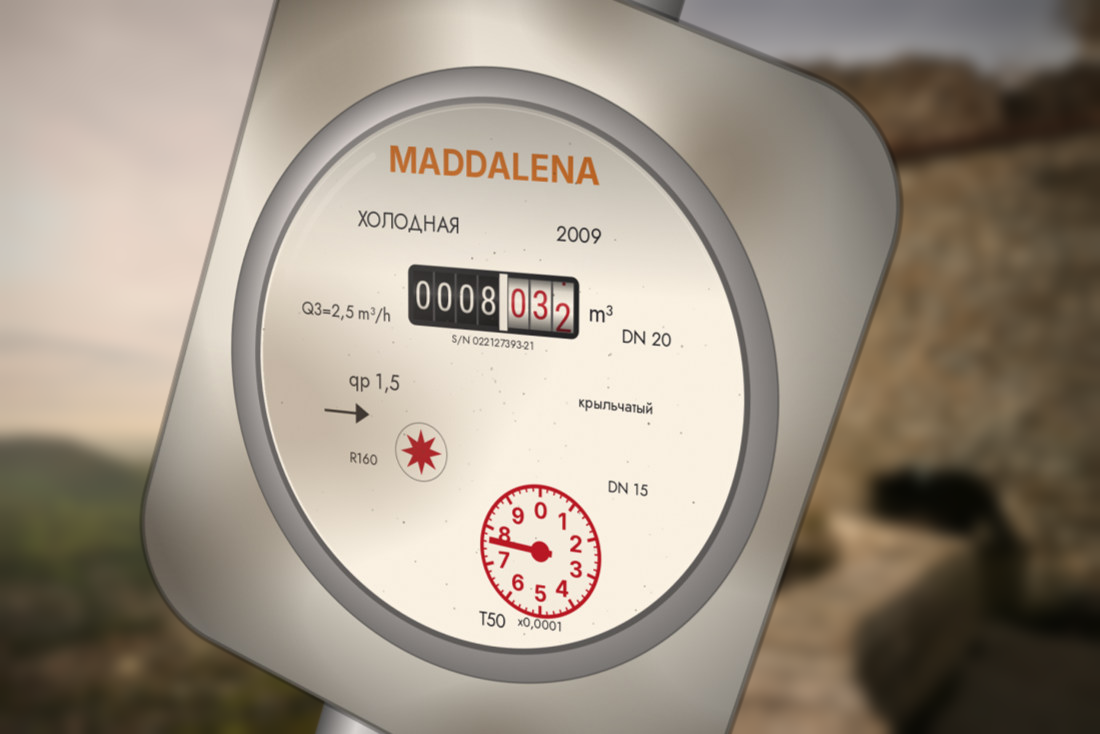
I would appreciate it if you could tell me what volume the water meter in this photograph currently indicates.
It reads 8.0317 m³
